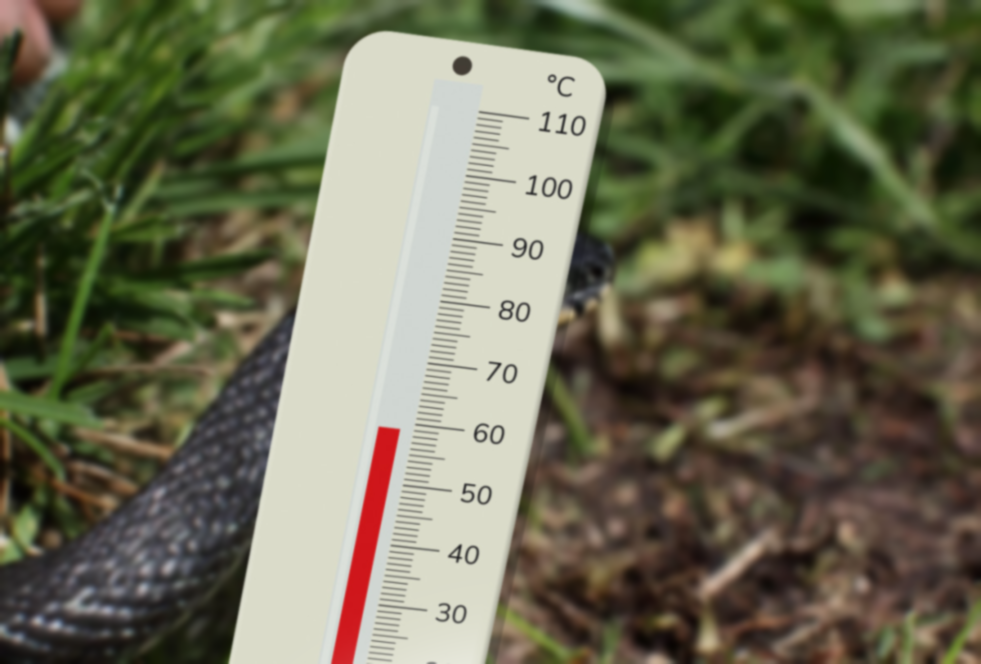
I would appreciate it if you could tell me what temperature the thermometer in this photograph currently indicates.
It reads 59 °C
